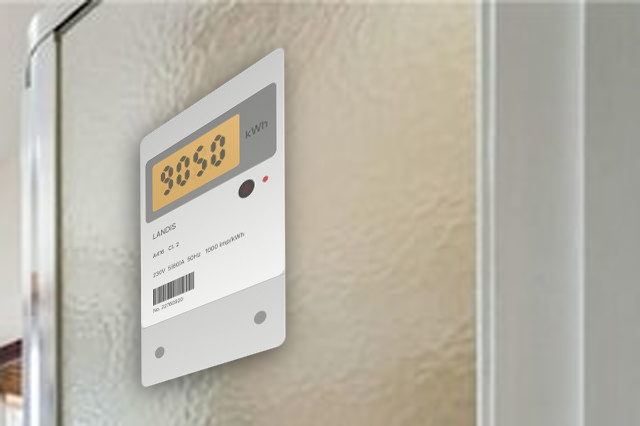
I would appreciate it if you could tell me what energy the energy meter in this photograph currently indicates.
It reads 9050 kWh
